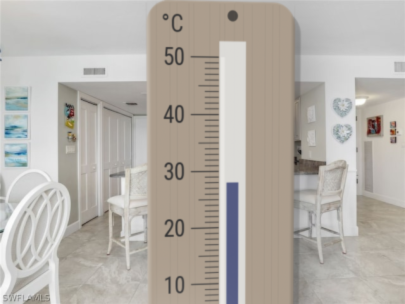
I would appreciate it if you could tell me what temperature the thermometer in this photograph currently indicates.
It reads 28 °C
